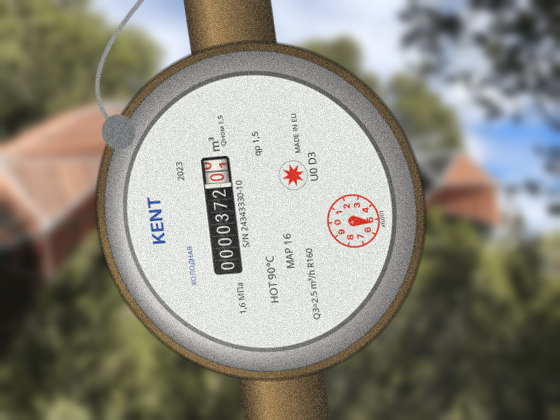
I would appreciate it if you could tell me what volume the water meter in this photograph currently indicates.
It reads 372.005 m³
